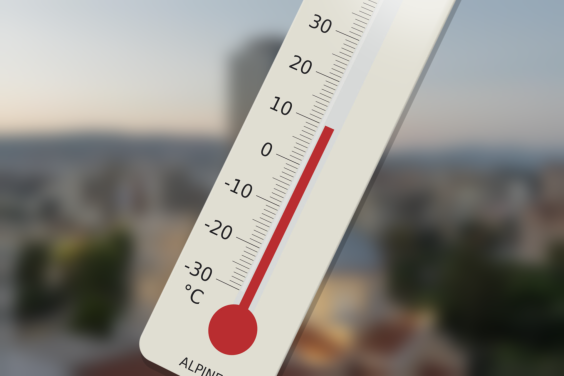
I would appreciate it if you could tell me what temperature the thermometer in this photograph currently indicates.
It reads 10 °C
